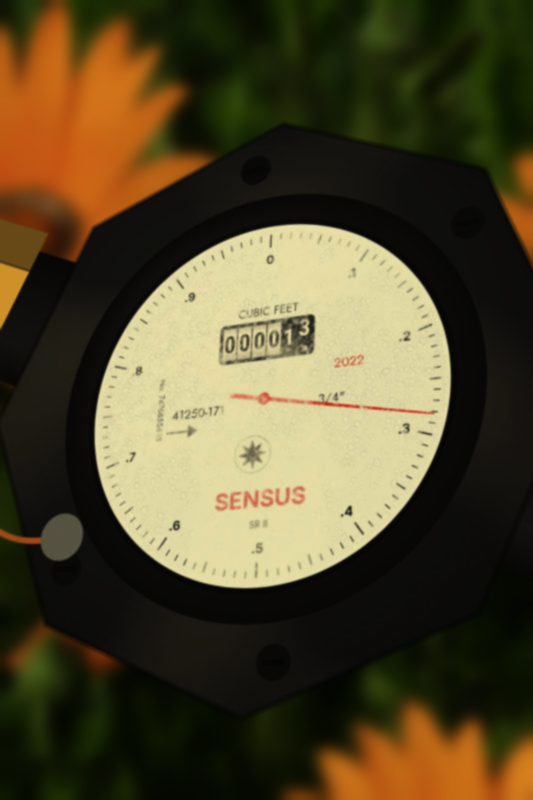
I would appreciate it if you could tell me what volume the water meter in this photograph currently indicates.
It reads 13.28 ft³
